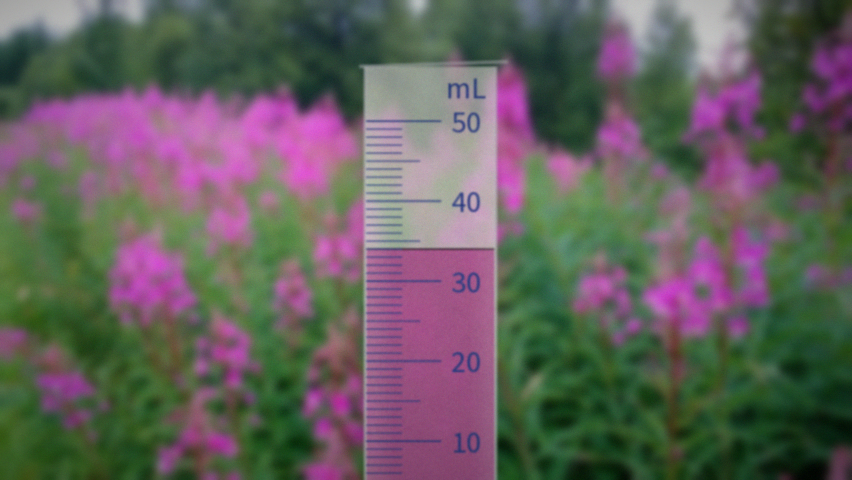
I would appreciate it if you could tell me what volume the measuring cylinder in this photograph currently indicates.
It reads 34 mL
